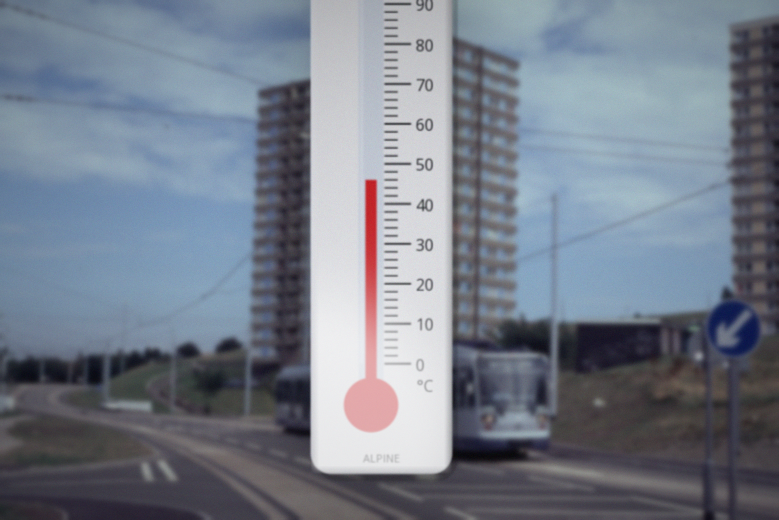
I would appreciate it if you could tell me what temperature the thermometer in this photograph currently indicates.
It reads 46 °C
